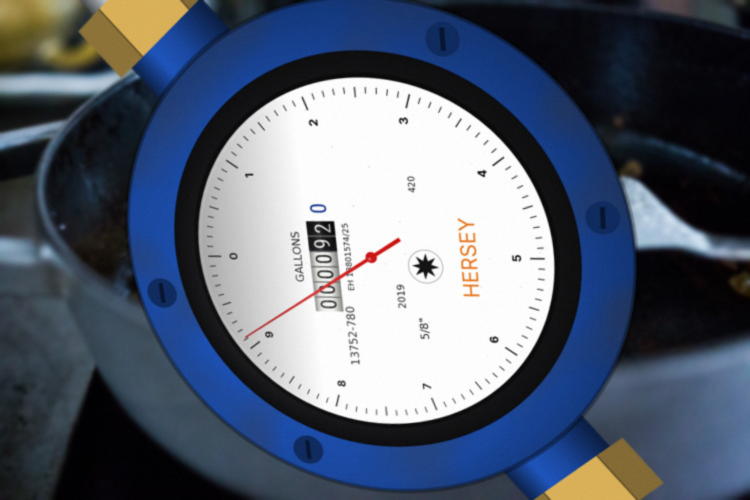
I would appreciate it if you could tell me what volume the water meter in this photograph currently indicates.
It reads 919.1 gal
